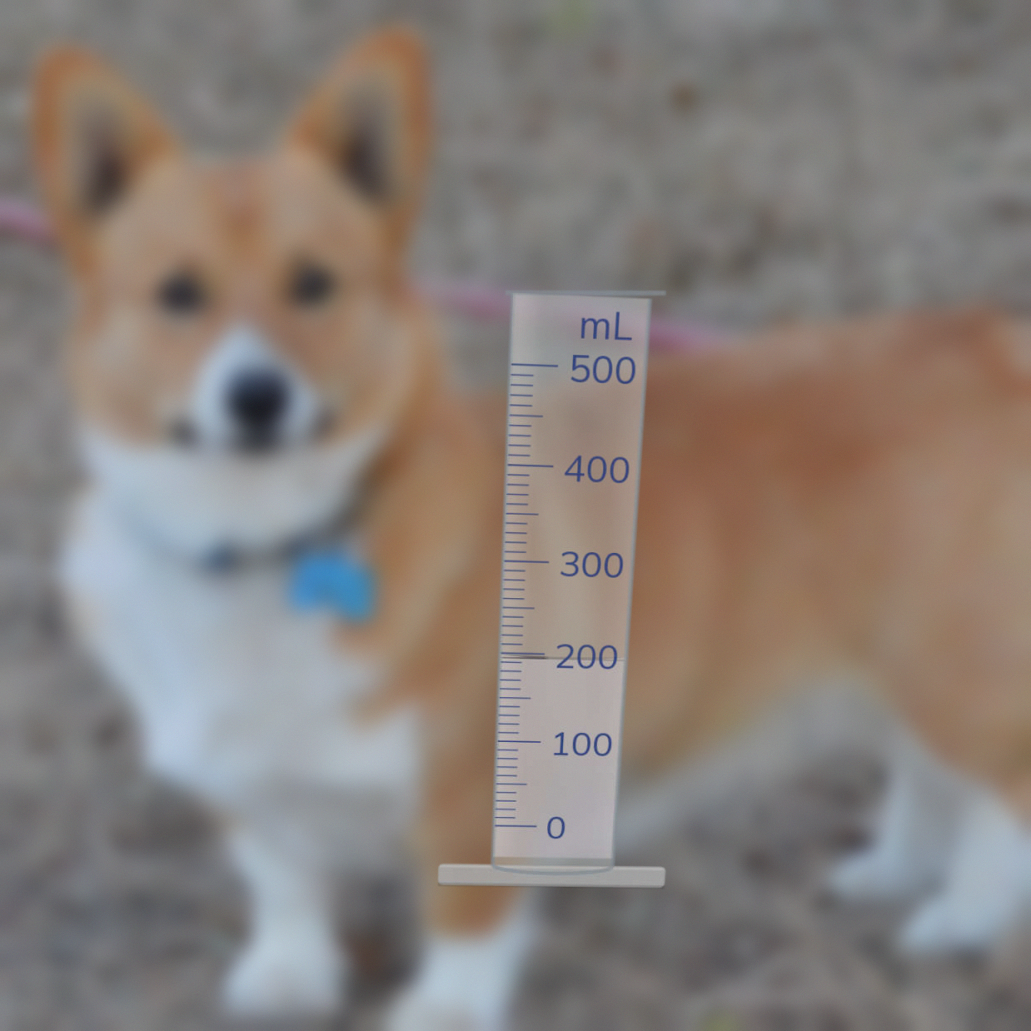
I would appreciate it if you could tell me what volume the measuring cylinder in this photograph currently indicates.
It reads 195 mL
